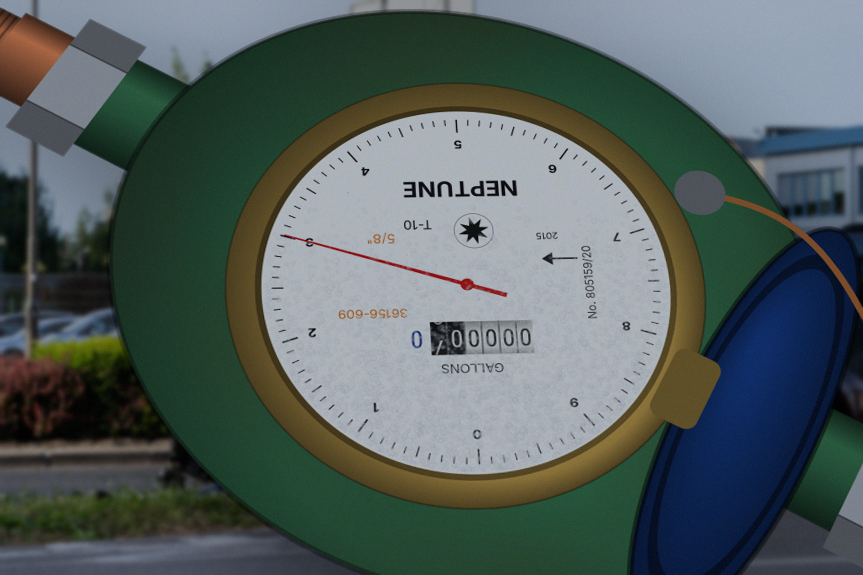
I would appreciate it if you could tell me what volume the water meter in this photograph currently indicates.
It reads 73.0 gal
